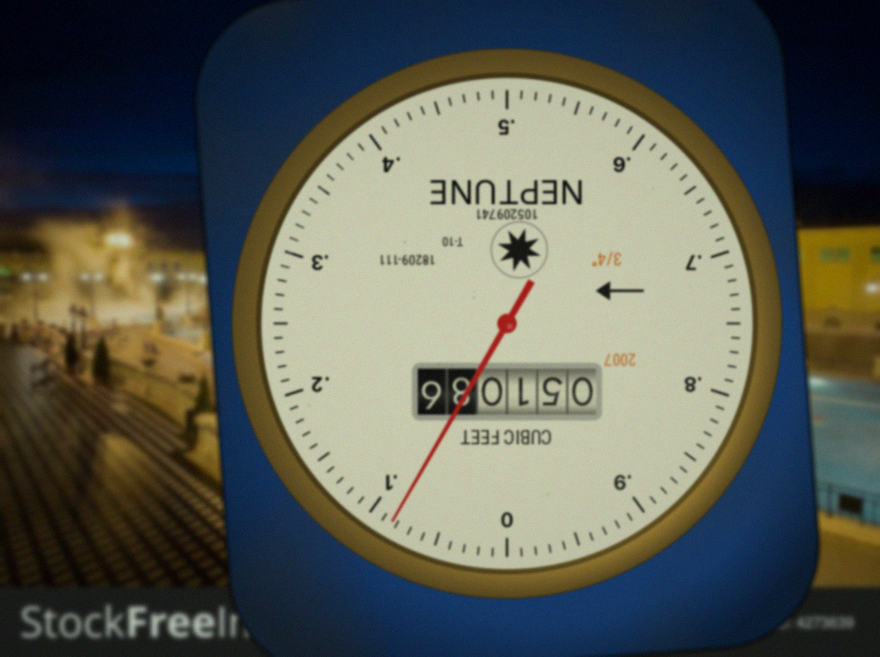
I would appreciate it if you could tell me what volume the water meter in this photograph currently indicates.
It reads 51086.08 ft³
